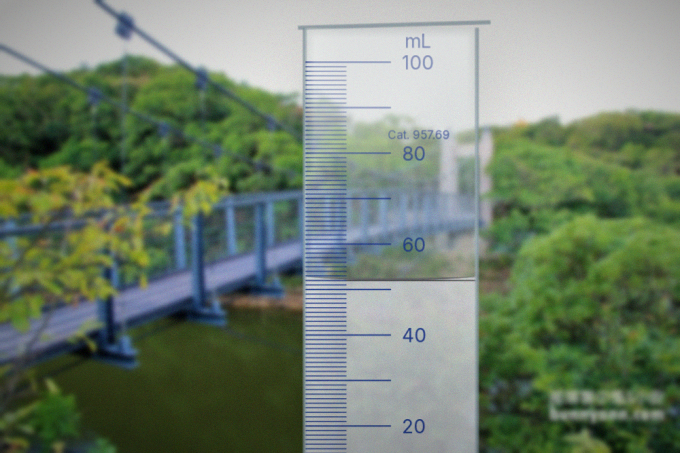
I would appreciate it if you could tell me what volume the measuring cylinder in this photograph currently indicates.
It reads 52 mL
